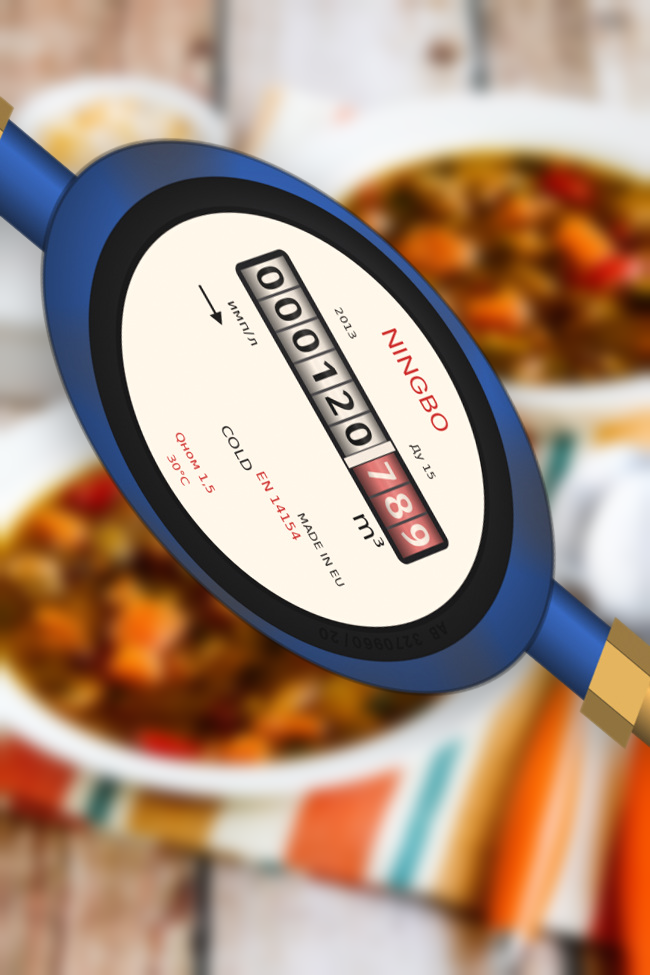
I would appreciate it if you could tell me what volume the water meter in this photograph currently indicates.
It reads 120.789 m³
